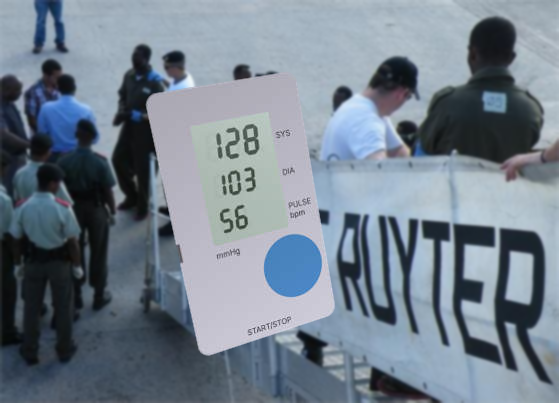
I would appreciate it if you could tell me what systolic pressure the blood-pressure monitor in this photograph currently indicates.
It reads 128 mmHg
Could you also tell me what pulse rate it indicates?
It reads 56 bpm
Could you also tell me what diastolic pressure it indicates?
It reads 103 mmHg
